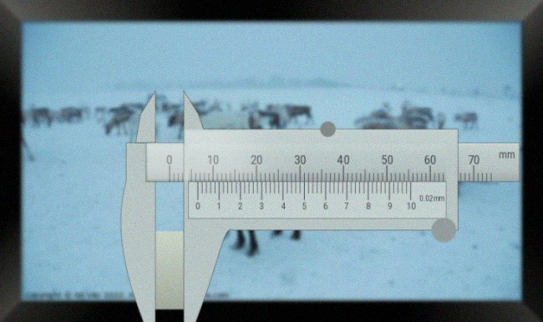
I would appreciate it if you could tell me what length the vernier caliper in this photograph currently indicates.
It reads 6.5 mm
